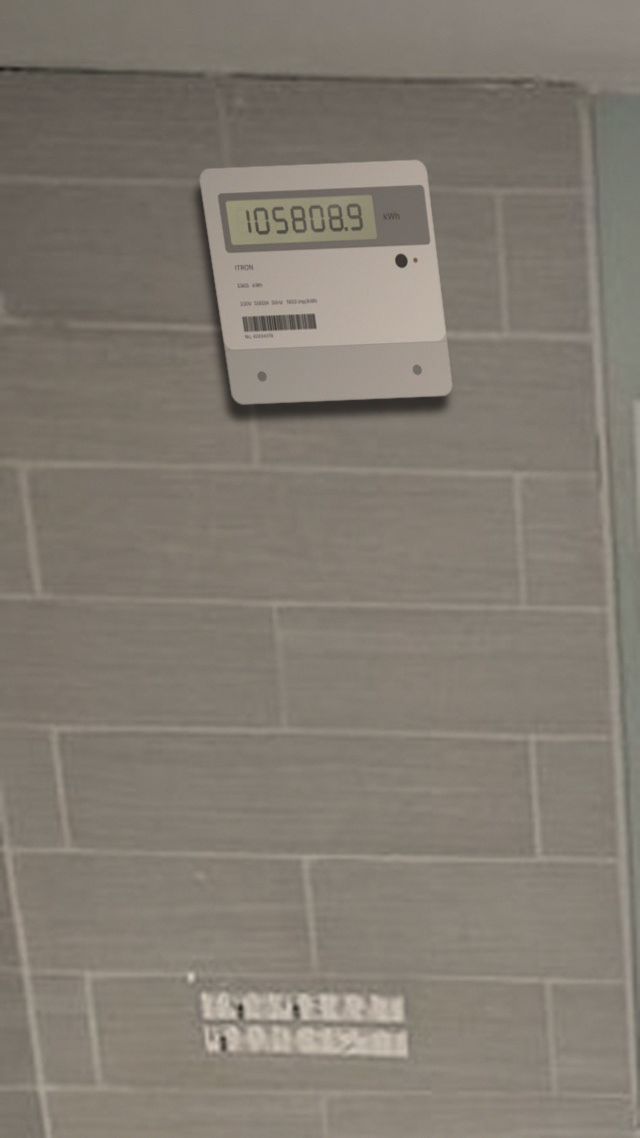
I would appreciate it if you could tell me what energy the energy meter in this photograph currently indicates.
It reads 105808.9 kWh
